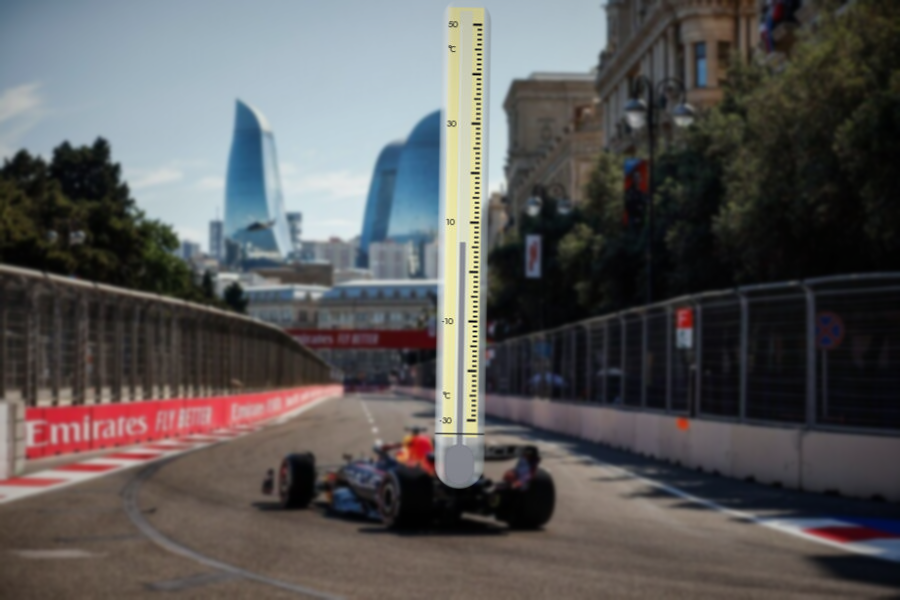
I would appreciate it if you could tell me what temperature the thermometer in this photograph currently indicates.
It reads 6 °C
